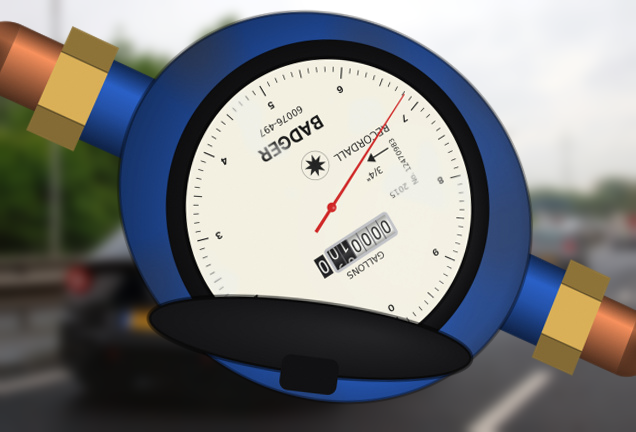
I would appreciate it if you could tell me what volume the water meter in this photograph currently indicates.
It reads 96.8 gal
